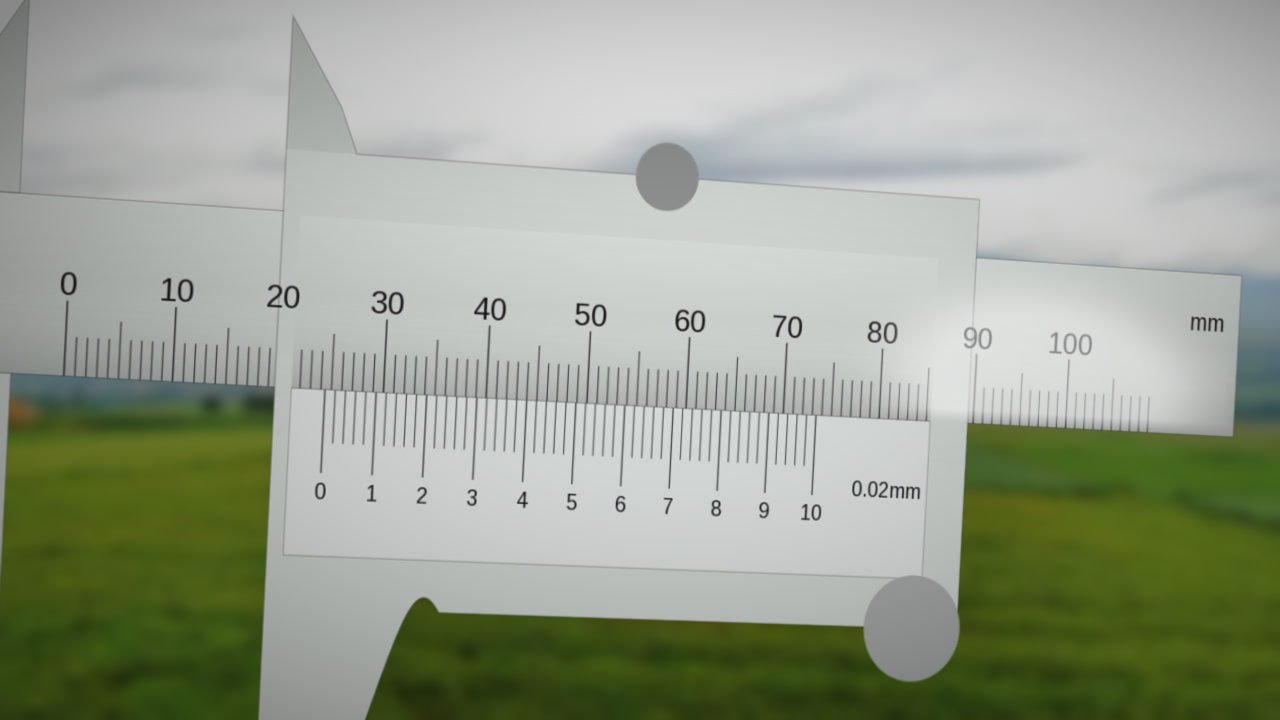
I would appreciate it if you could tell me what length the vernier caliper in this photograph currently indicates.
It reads 24.4 mm
